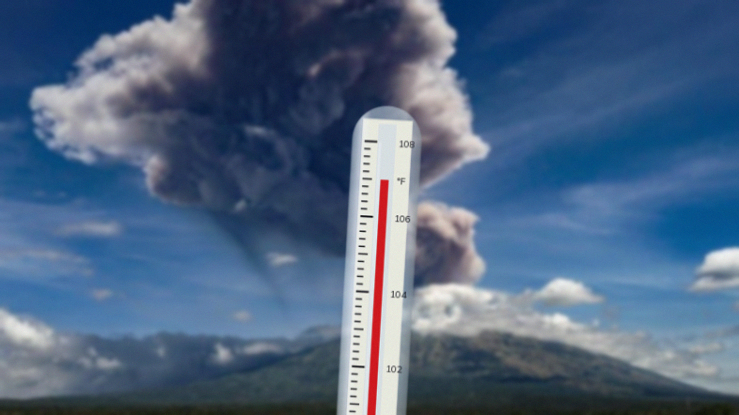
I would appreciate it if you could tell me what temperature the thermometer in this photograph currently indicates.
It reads 107 °F
